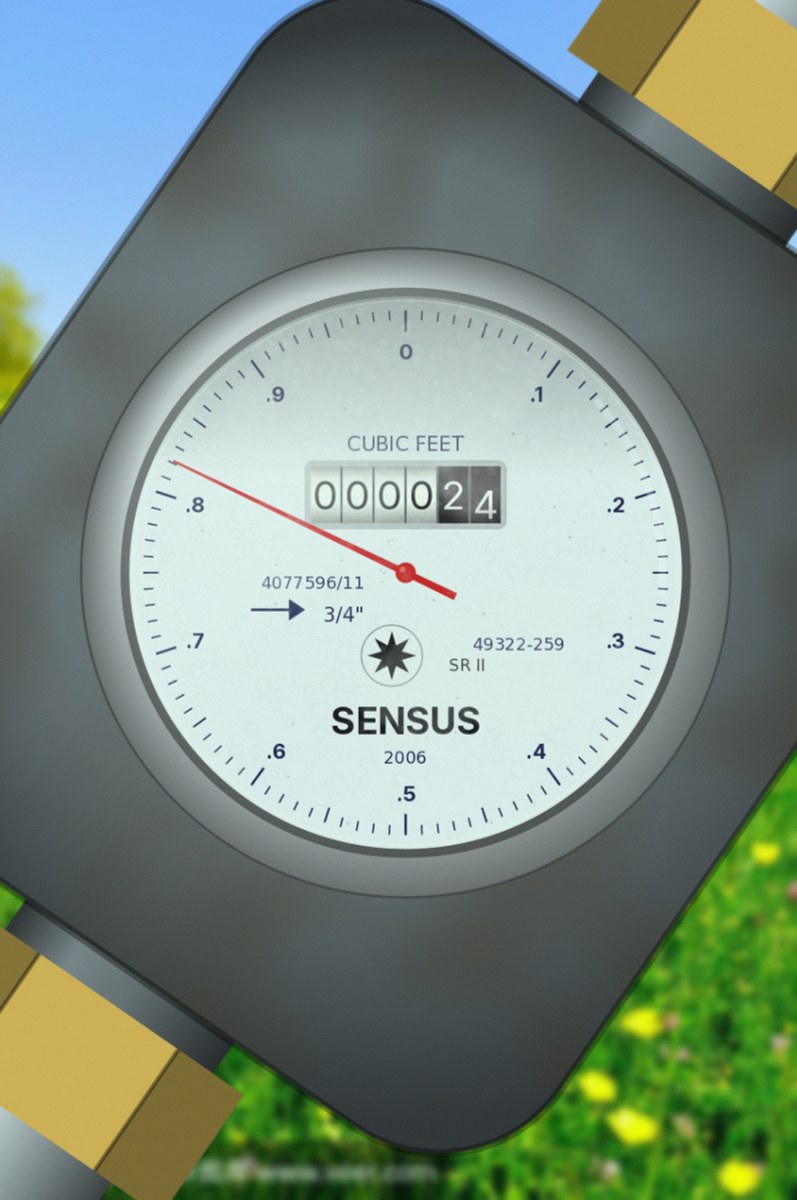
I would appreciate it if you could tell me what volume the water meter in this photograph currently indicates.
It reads 23.82 ft³
